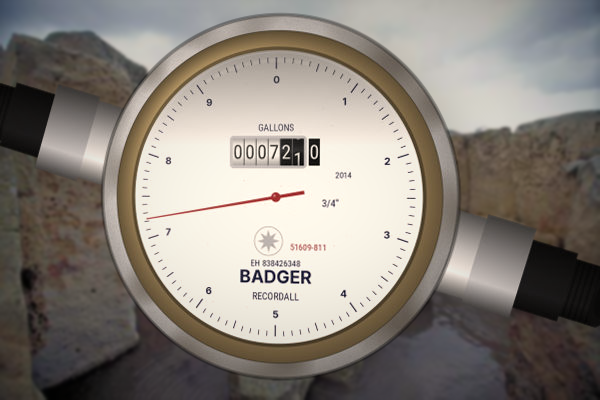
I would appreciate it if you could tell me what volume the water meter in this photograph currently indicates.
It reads 7207.2 gal
